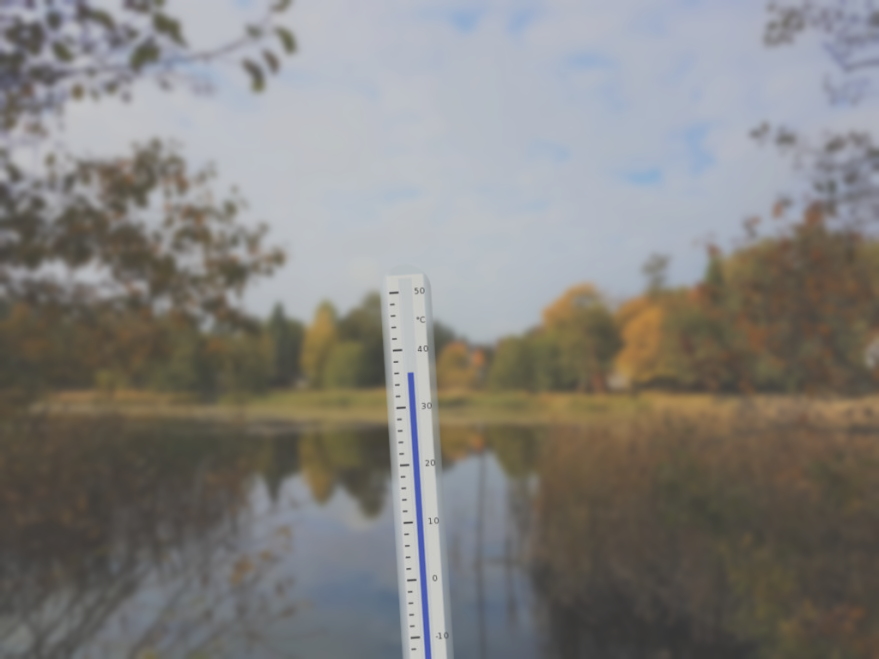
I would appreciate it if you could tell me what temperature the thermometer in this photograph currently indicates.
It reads 36 °C
